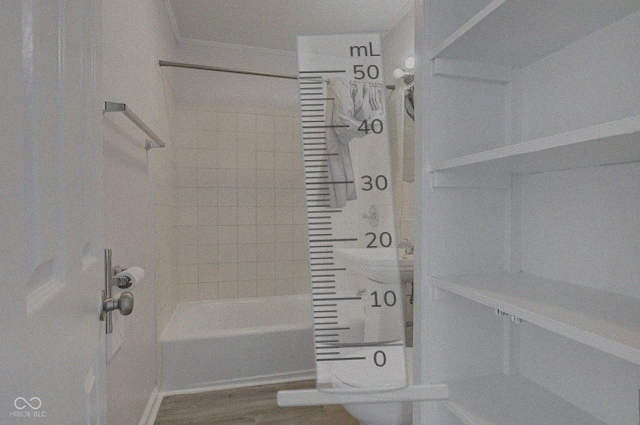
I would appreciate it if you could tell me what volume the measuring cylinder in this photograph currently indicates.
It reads 2 mL
